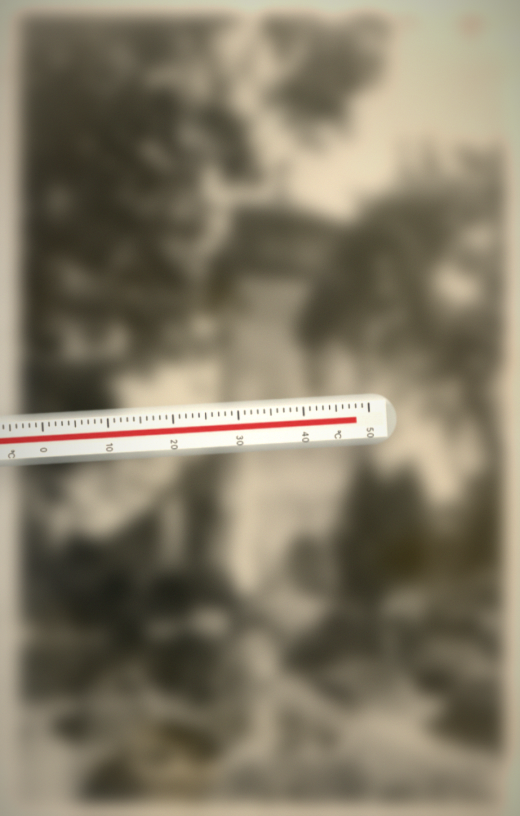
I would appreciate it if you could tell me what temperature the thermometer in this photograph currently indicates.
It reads 48 °C
